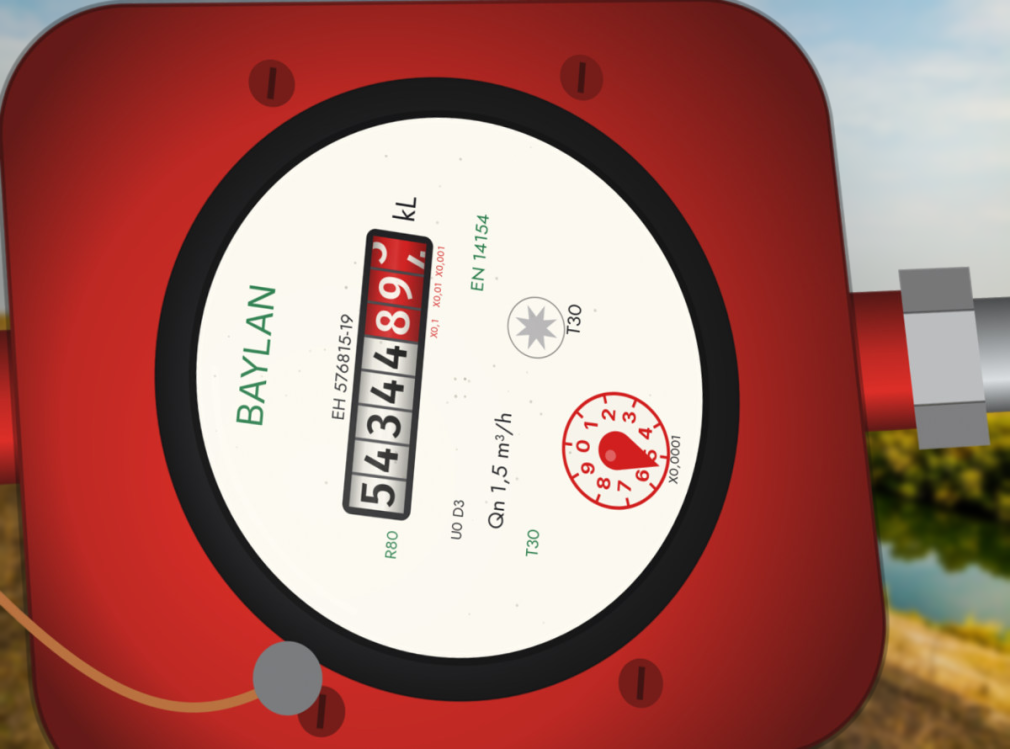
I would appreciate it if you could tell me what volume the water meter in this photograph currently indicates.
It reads 54344.8935 kL
